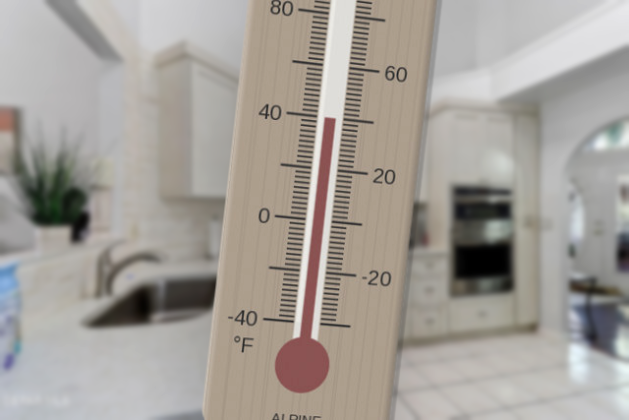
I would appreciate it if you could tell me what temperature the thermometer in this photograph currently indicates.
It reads 40 °F
